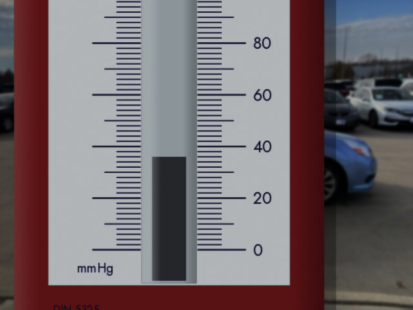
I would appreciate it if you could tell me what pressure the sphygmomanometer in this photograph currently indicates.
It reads 36 mmHg
